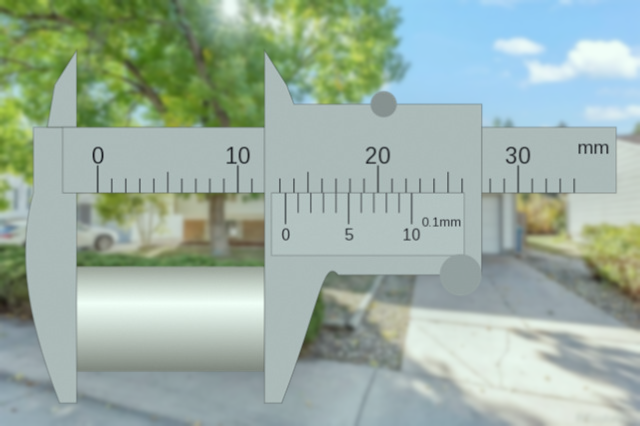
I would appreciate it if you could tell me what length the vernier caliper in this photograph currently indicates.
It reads 13.4 mm
